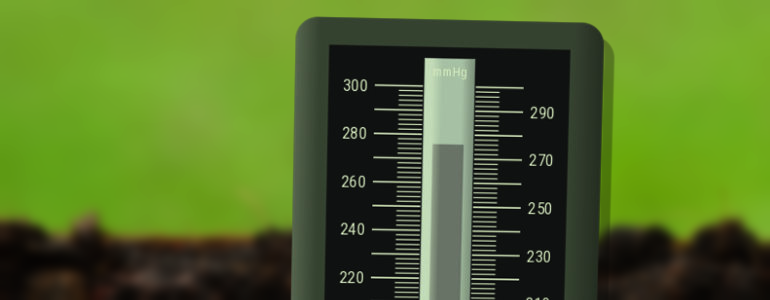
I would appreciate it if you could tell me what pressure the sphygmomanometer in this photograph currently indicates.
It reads 276 mmHg
